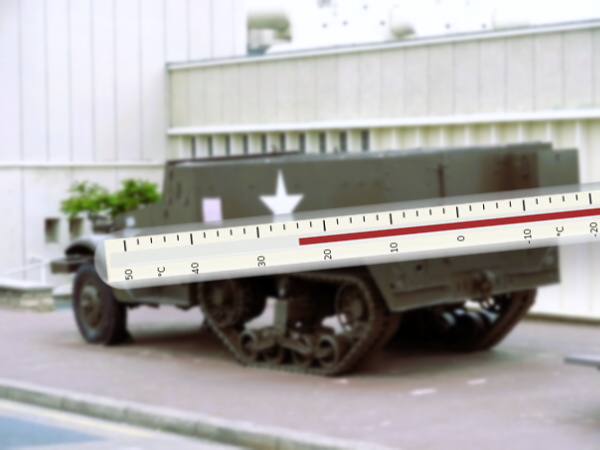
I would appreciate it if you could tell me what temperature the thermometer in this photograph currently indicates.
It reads 24 °C
